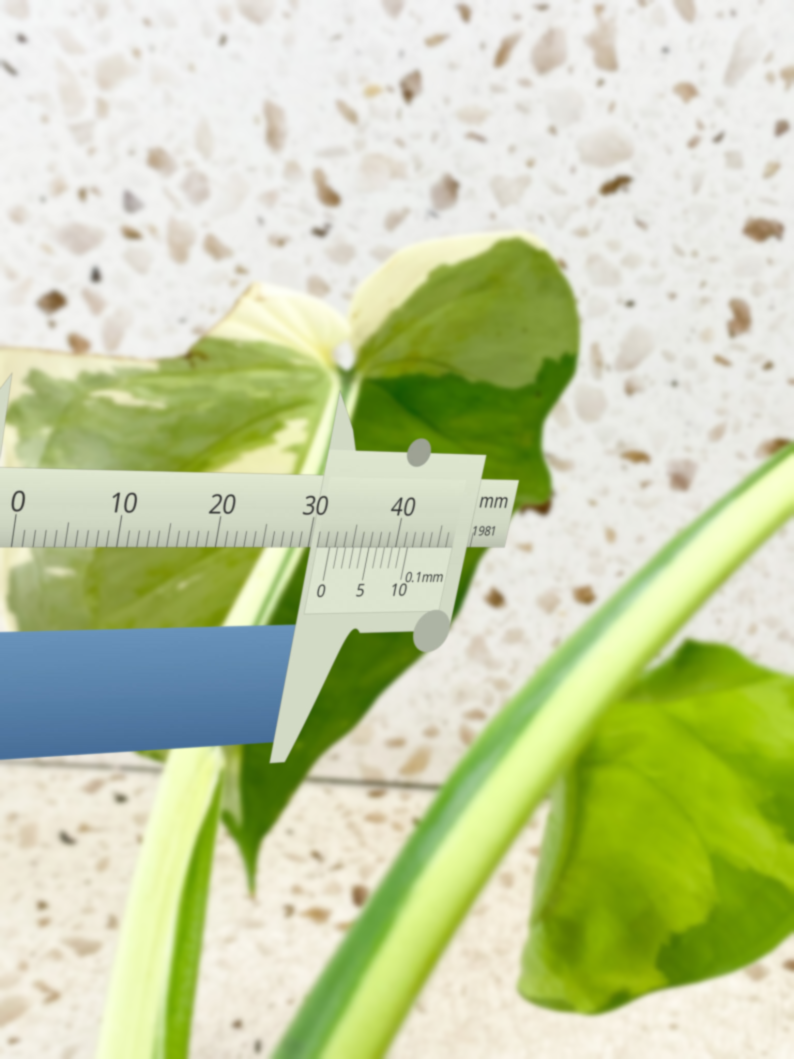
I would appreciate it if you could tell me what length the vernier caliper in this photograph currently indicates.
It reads 32.4 mm
